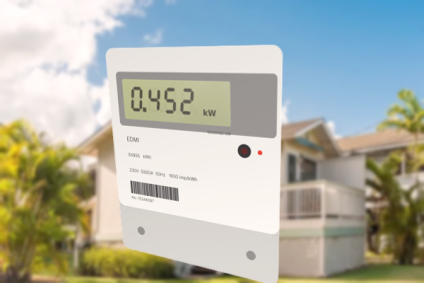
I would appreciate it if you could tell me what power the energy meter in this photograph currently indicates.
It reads 0.452 kW
